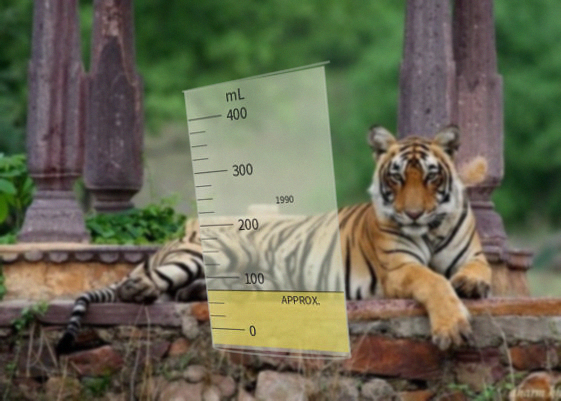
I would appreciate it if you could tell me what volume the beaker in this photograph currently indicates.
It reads 75 mL
